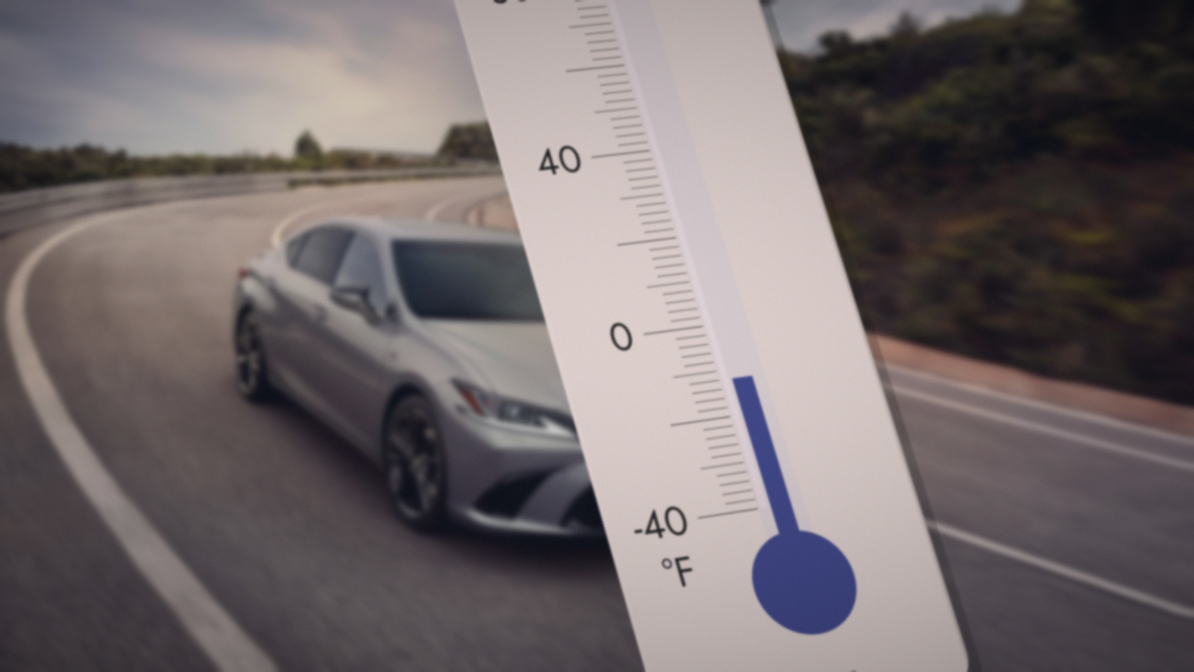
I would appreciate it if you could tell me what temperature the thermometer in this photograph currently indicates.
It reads -12 °F
